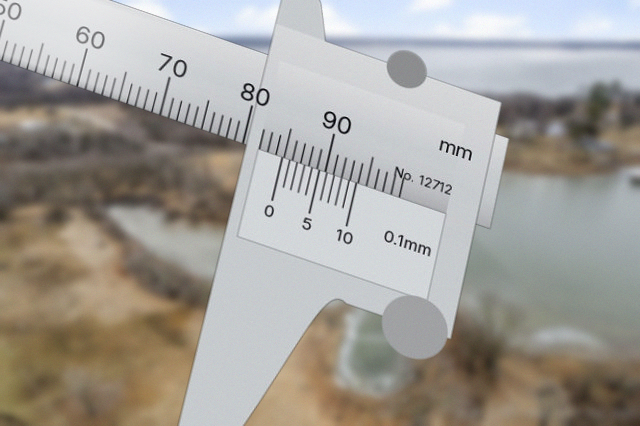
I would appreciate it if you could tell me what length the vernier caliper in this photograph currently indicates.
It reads 84.8 mm
